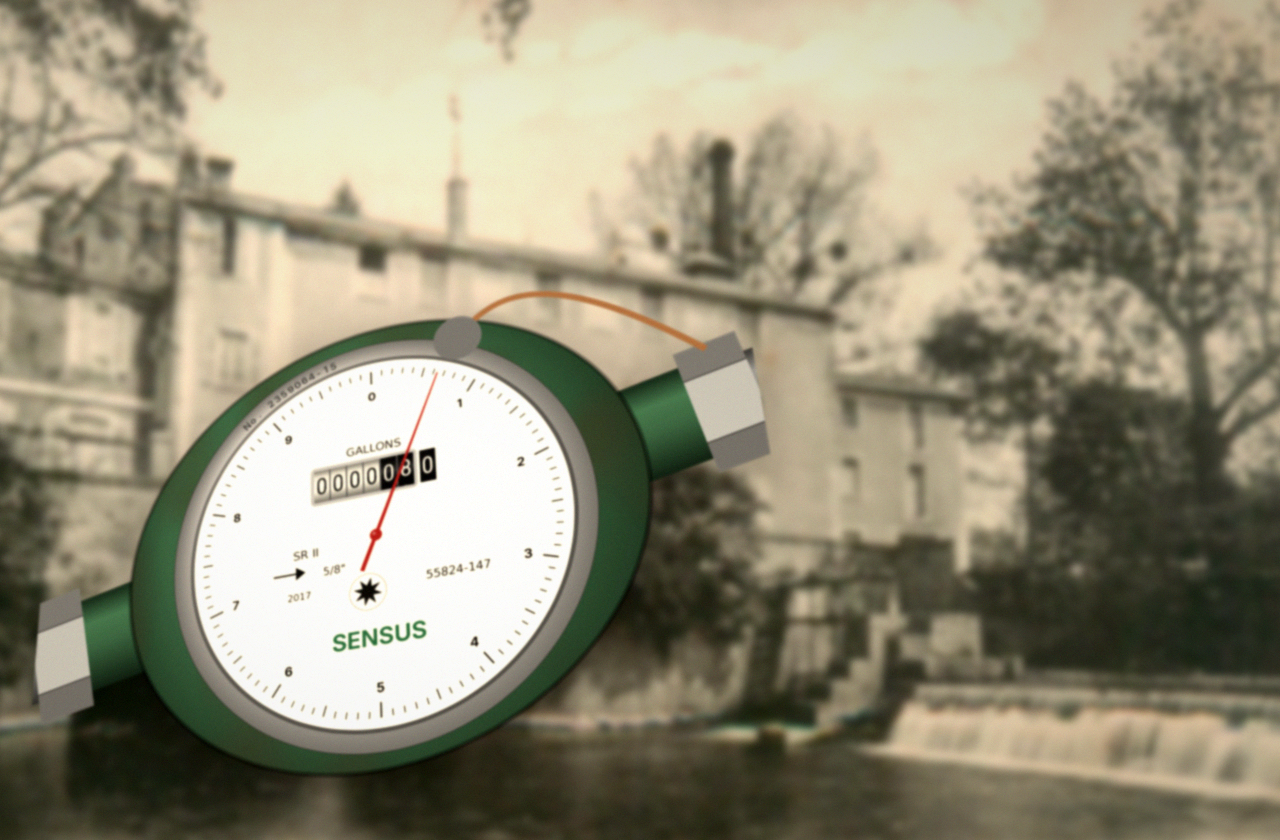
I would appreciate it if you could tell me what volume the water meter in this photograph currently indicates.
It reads 80.6 gal
